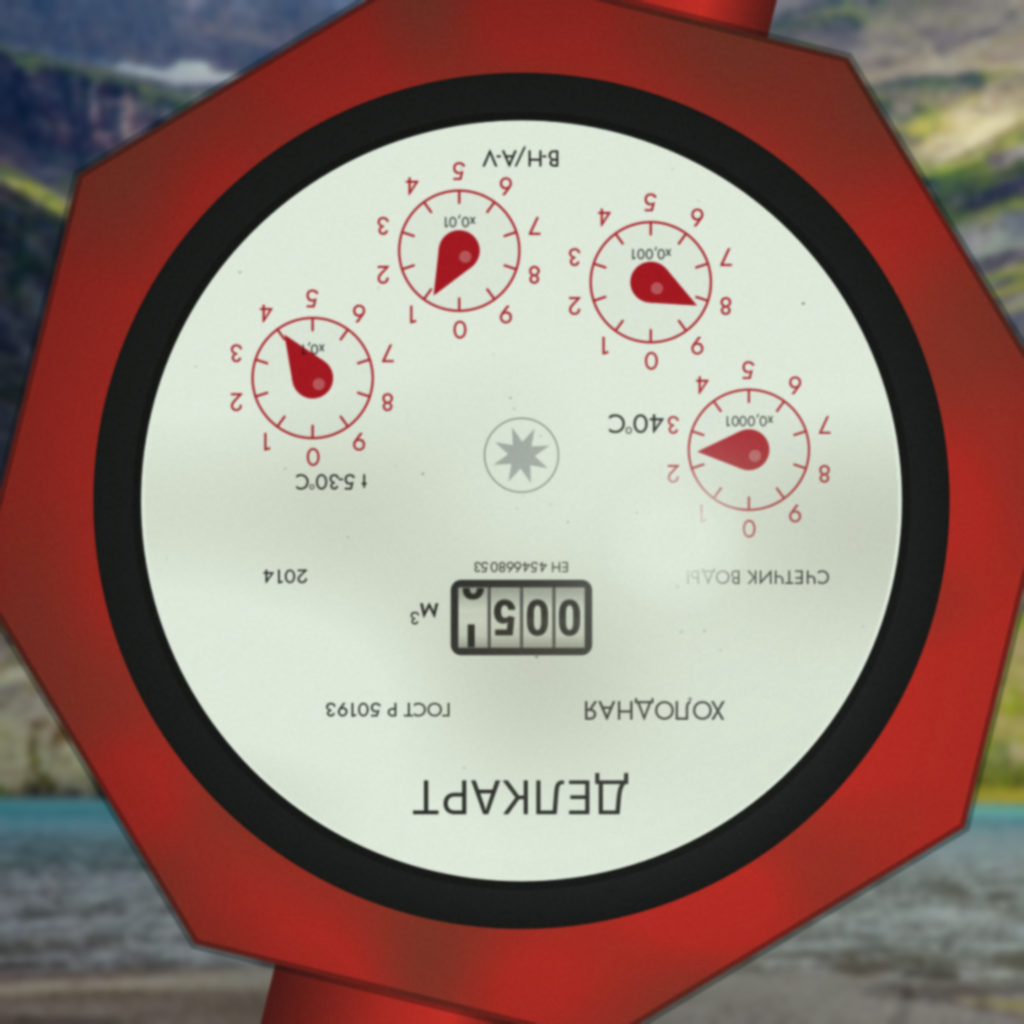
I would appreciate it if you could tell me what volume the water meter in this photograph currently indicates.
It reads 51.4082 m³
